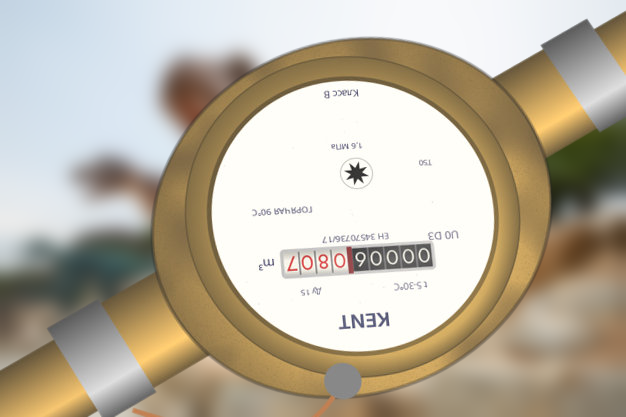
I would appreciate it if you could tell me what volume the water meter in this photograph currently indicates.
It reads 6.0807 m³
